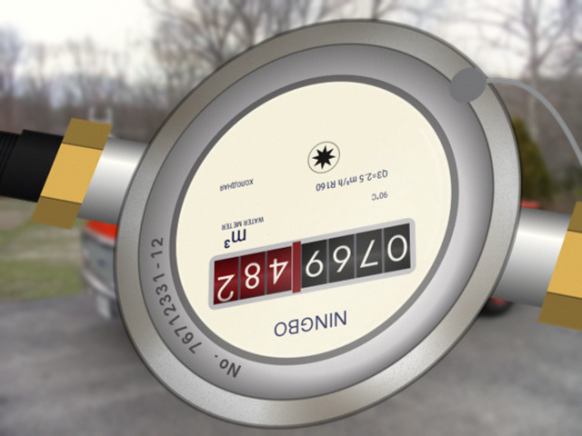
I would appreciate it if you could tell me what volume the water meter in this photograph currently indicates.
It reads 769.482 m³
